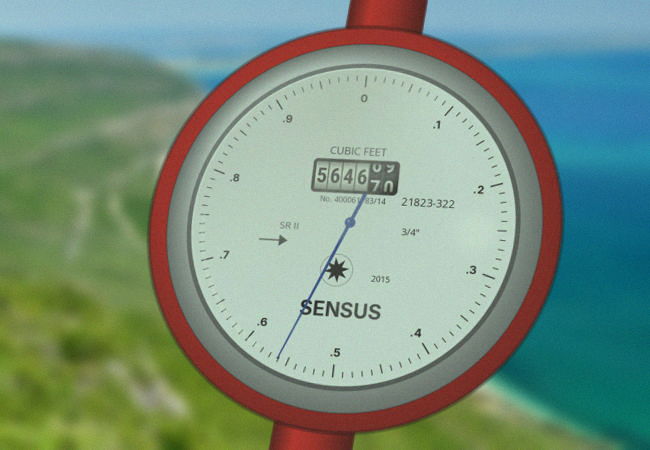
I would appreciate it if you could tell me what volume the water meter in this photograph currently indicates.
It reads 564669.56 ft³
